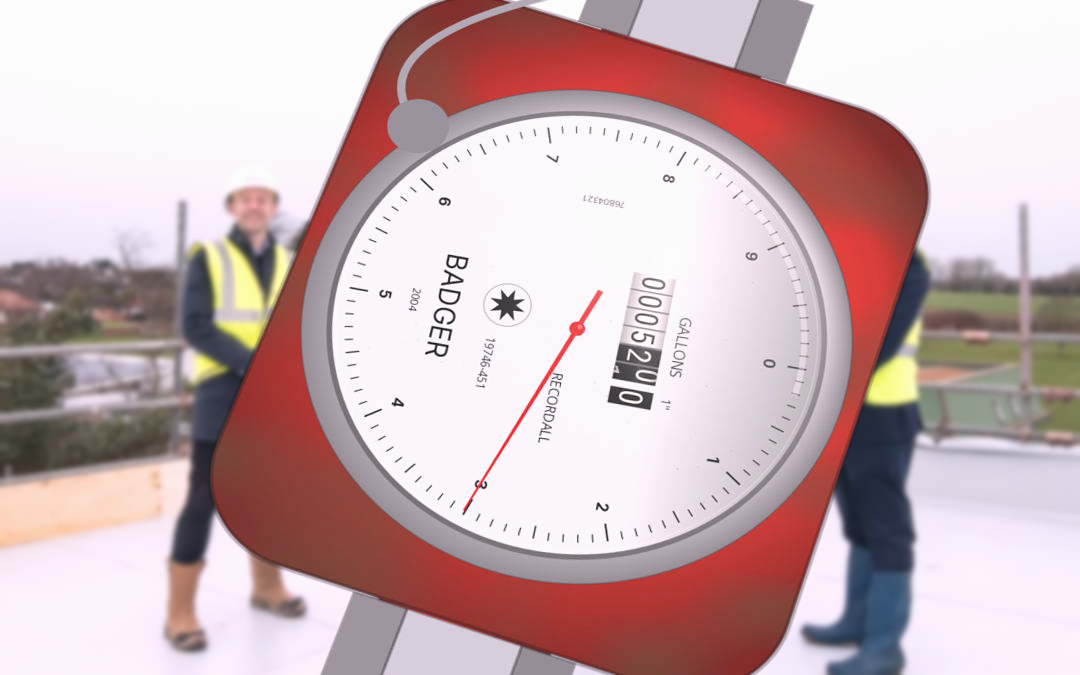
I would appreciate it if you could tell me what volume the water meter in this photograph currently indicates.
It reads 5203.0 gal
